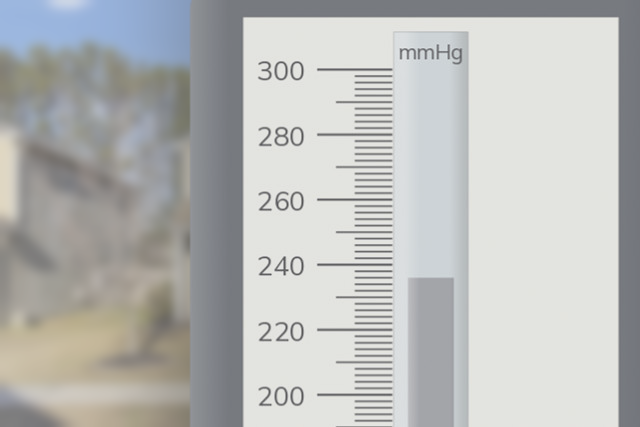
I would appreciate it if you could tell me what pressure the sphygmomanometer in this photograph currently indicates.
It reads 236 mmHg
